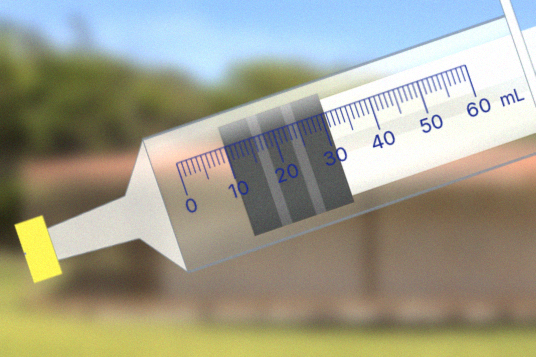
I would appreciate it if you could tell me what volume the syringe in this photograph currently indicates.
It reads 10 mL
